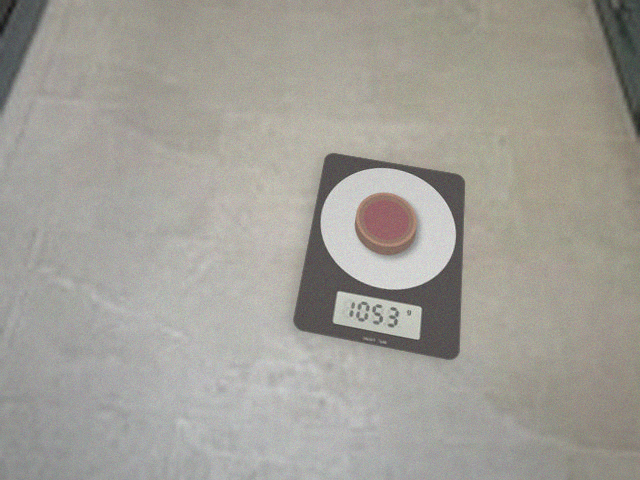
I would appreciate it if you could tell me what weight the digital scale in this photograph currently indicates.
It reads 1053 g
